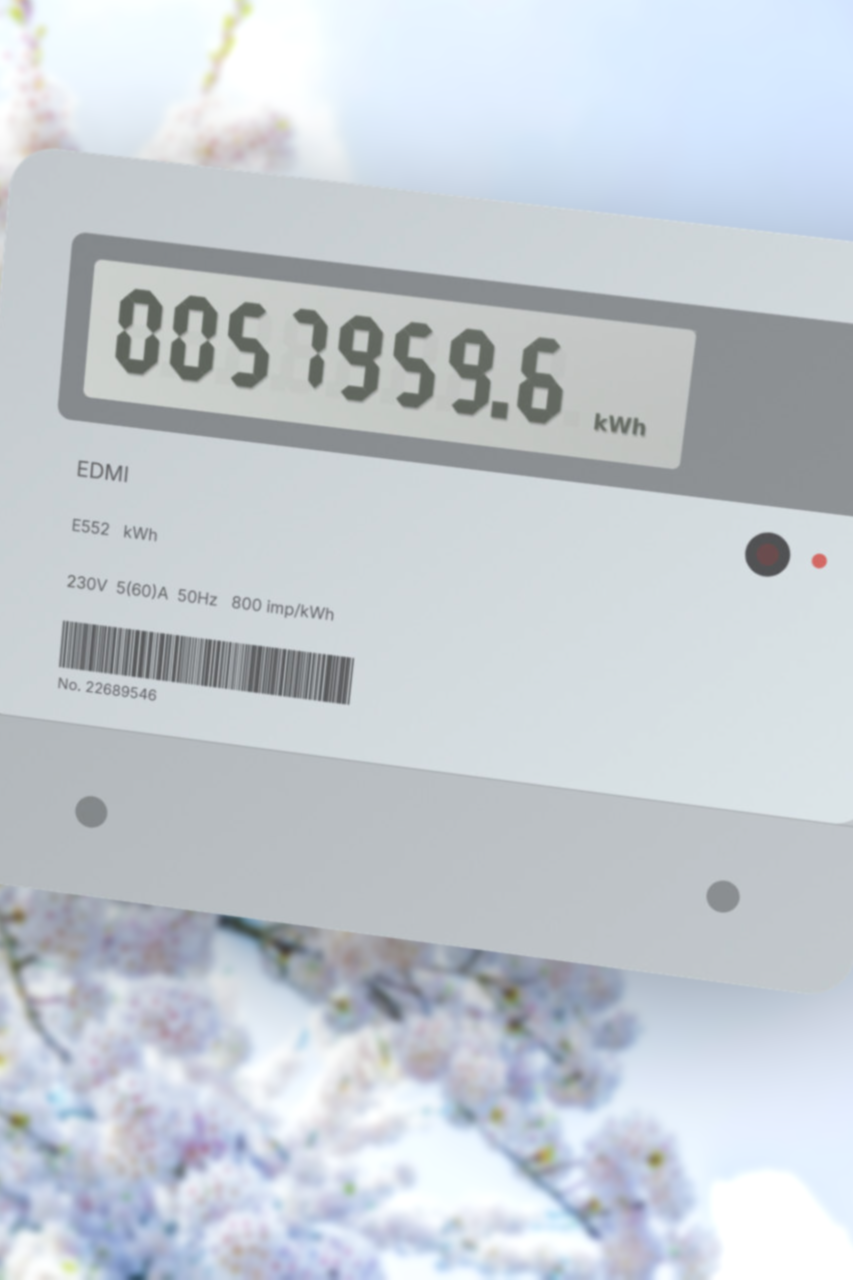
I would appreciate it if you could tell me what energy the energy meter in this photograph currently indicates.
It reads 57959.6 kWh
